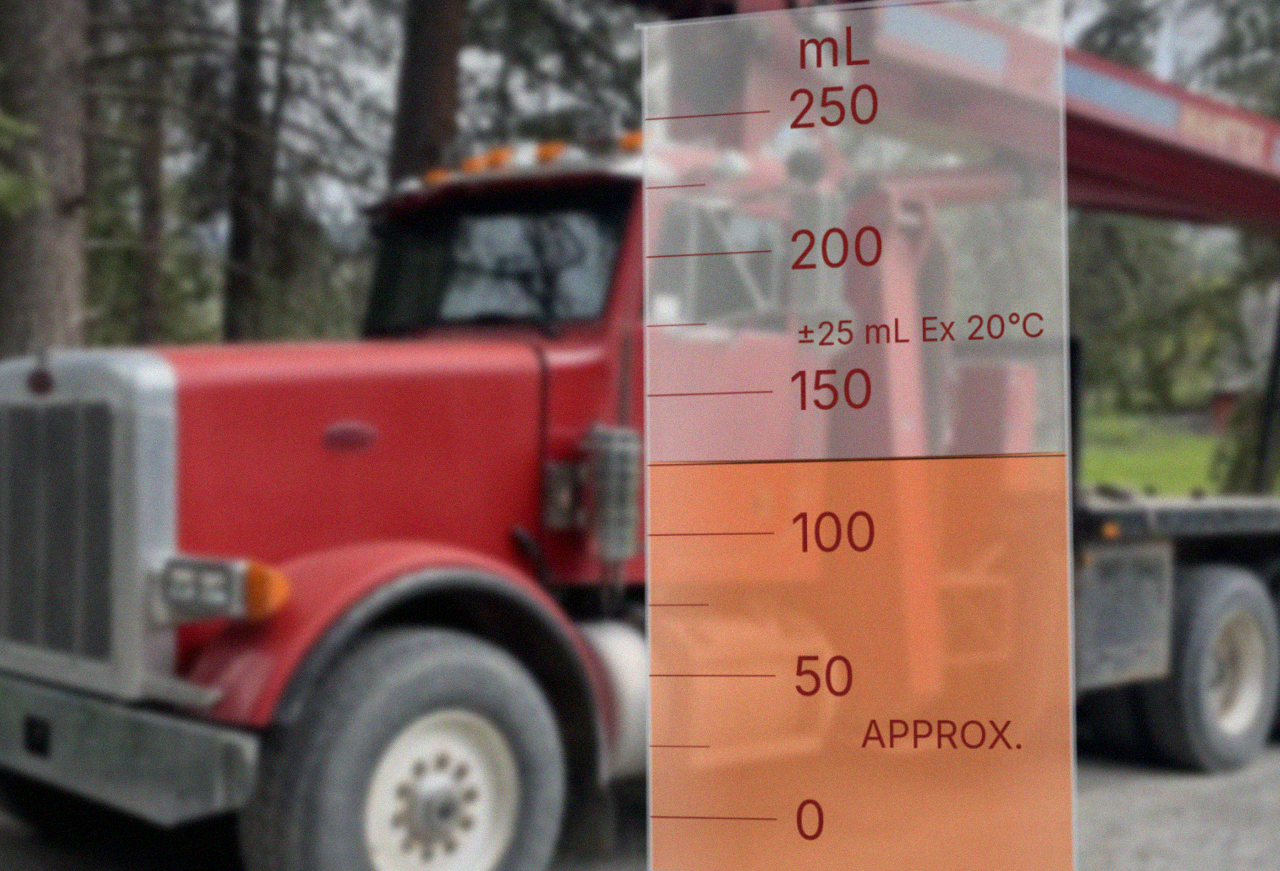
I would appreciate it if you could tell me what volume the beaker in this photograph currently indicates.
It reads 125 mL
